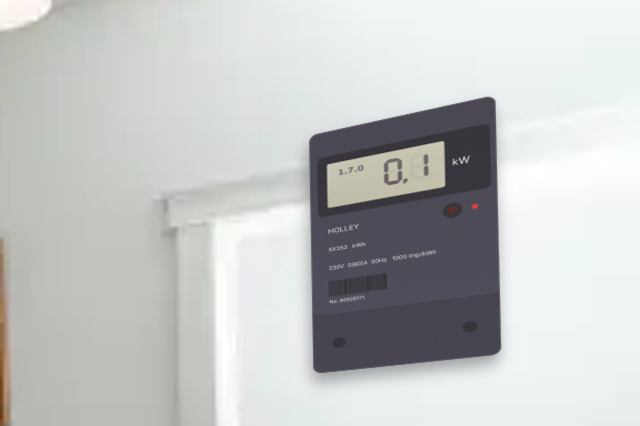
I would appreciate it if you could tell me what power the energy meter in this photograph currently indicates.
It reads 0.1 kW
